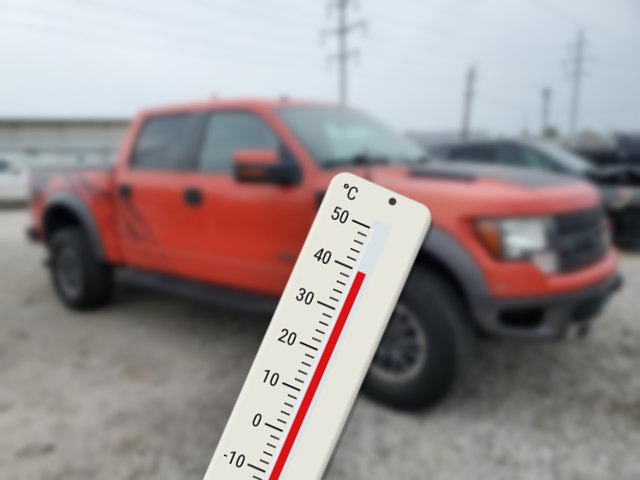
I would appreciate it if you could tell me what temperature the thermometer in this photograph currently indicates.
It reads 40 °C
